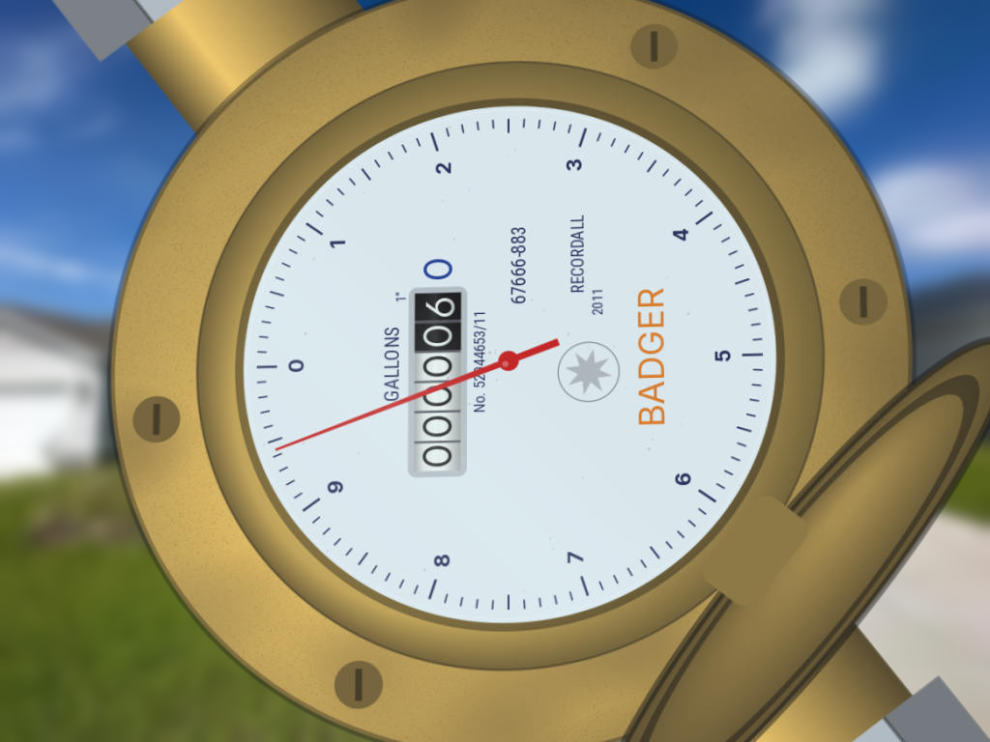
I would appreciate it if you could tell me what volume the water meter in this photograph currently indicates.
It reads 59.4 gal
